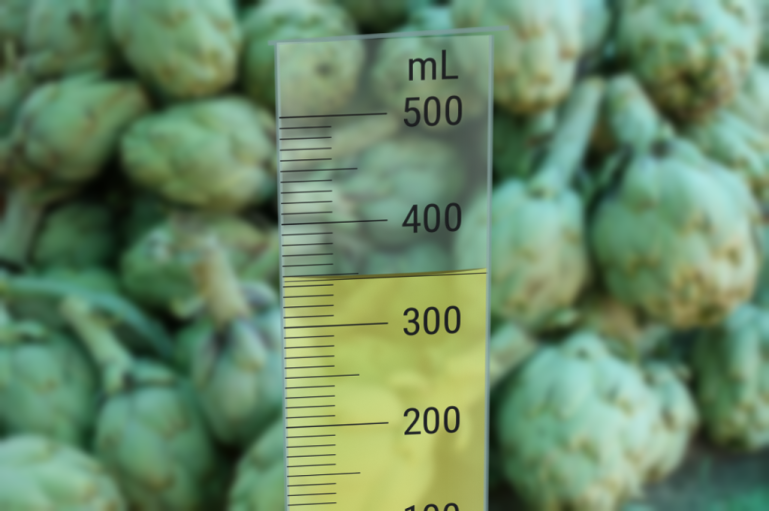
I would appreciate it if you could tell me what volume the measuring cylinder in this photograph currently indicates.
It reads 345 mL
